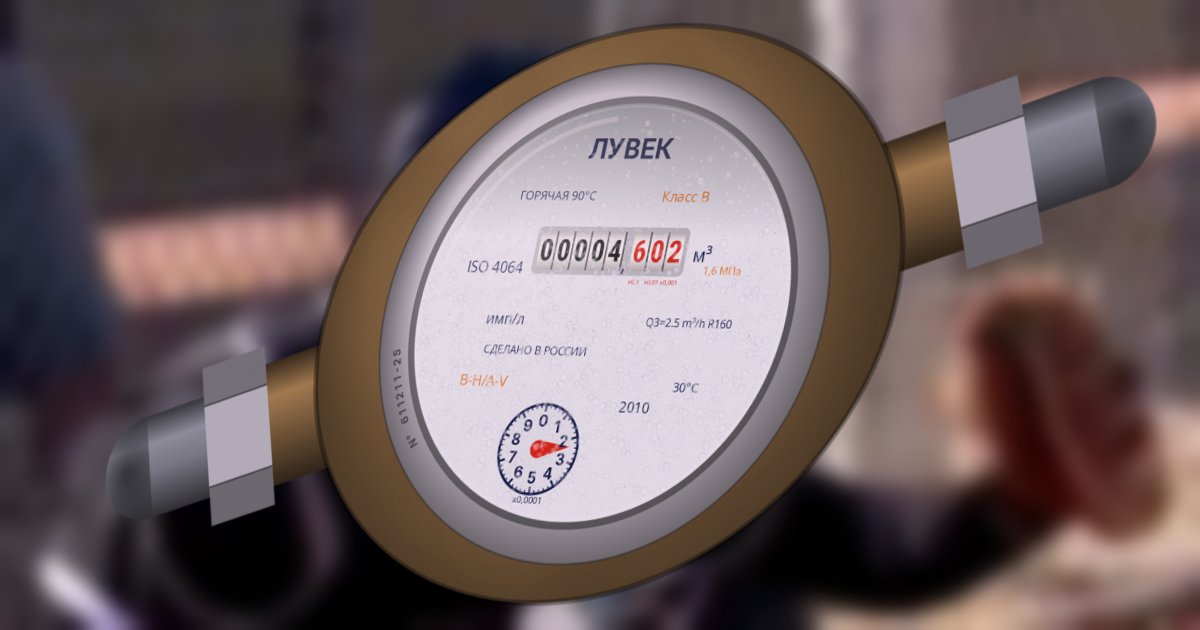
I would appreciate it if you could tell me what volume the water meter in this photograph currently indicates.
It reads 4.6022 m³
